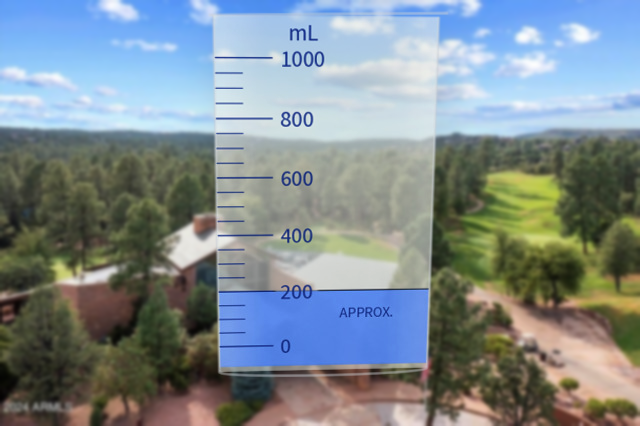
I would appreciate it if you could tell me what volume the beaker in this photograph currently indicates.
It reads 200 mL
